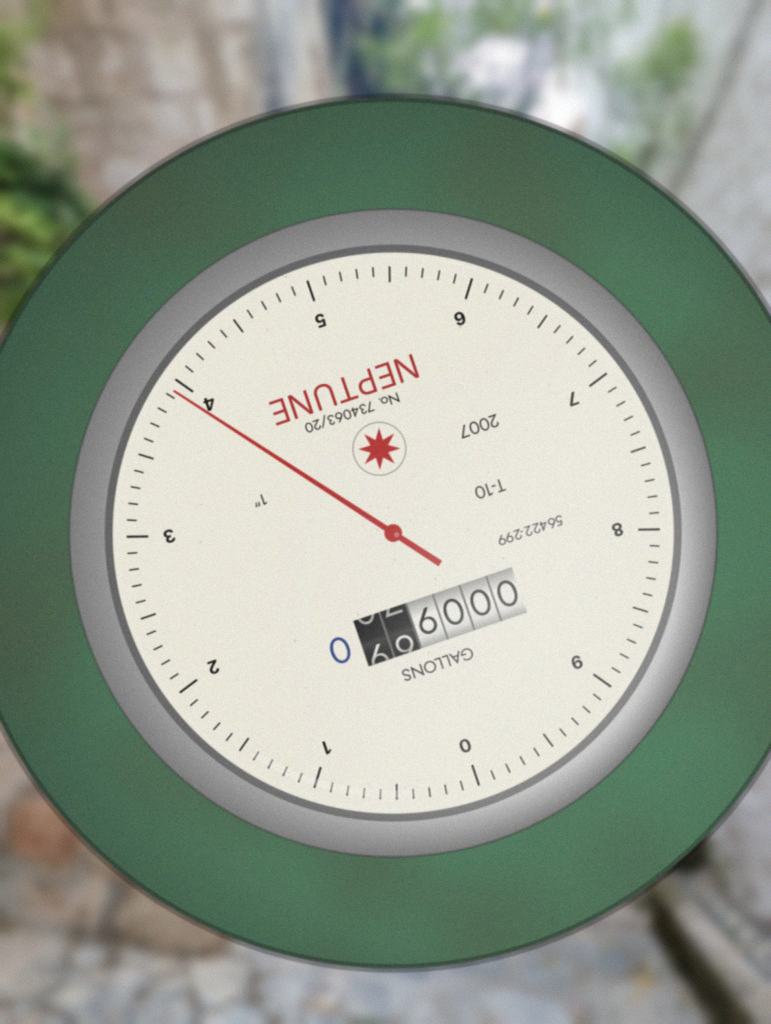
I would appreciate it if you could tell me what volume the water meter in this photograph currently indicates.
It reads 9693.9 gal
